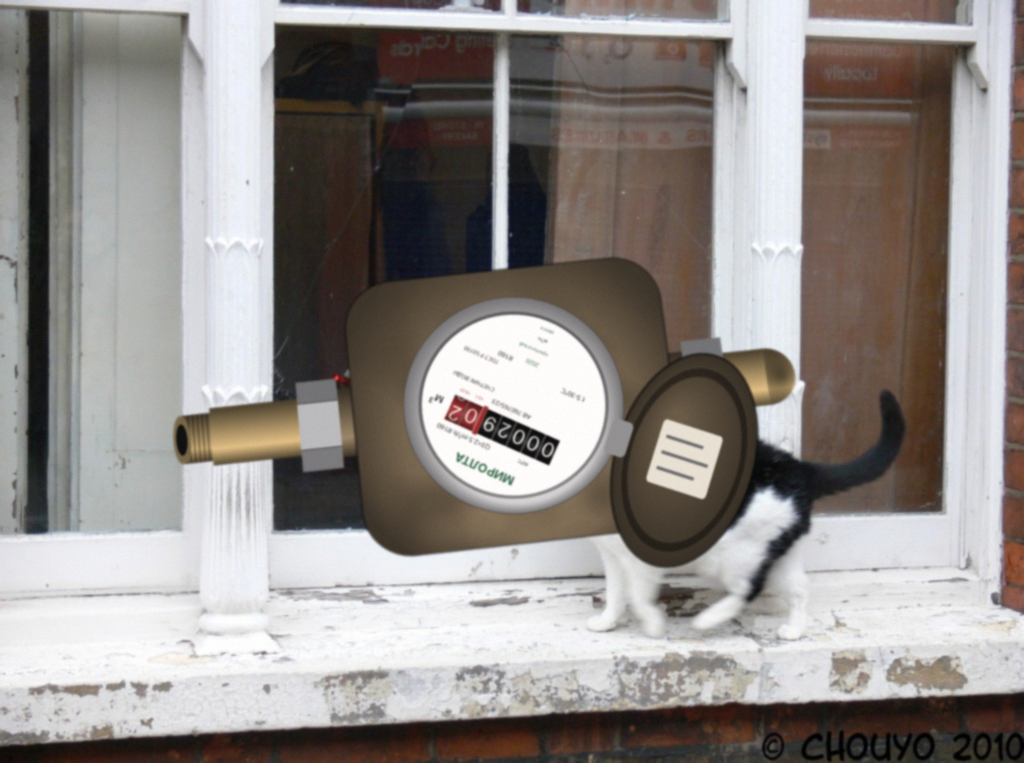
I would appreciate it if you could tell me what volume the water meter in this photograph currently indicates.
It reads 29.02 m³
